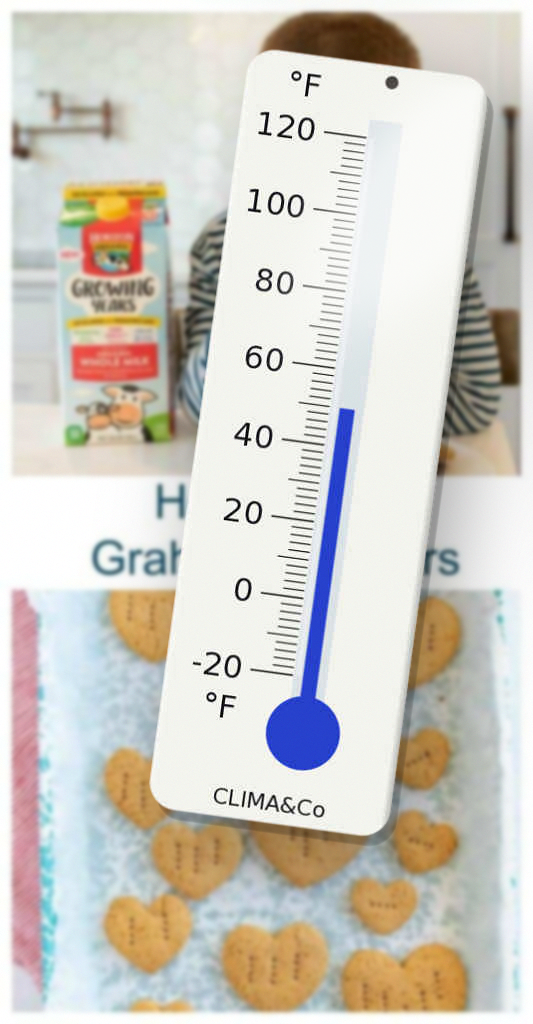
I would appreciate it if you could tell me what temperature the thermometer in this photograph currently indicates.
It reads 50 °F
